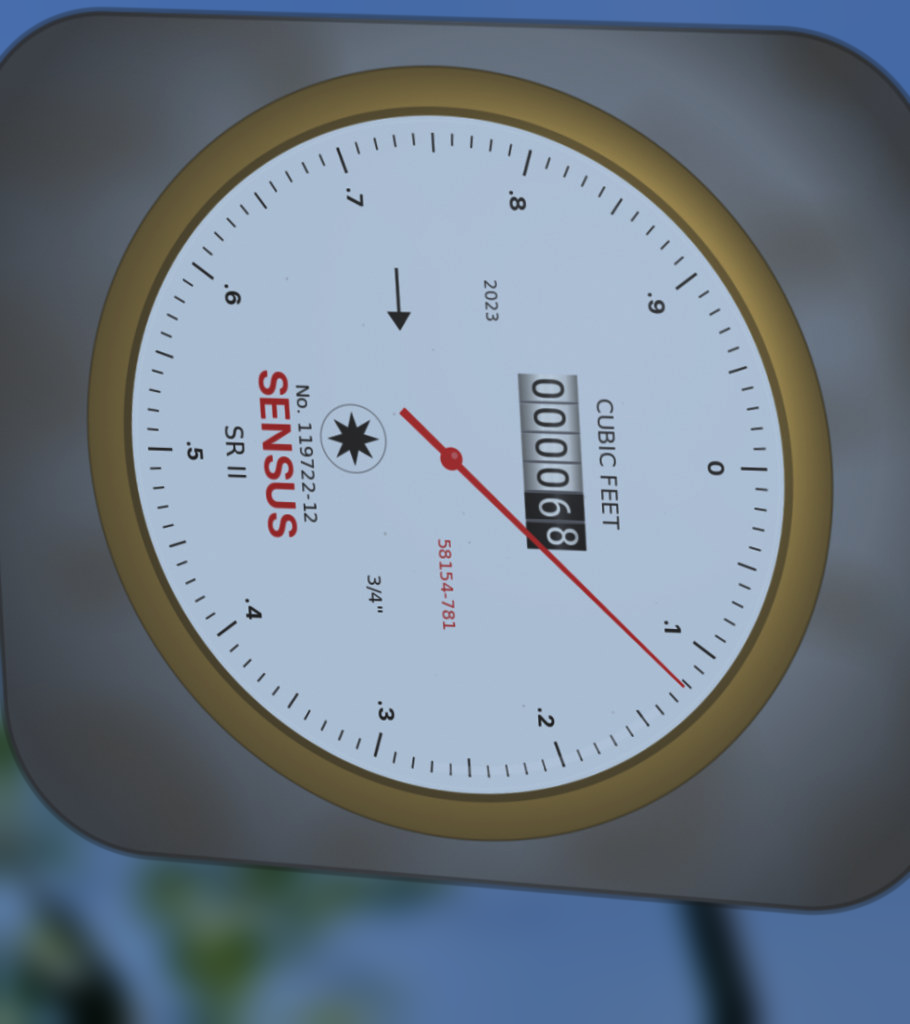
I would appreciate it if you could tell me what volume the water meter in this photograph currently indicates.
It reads 68.12 ft³
